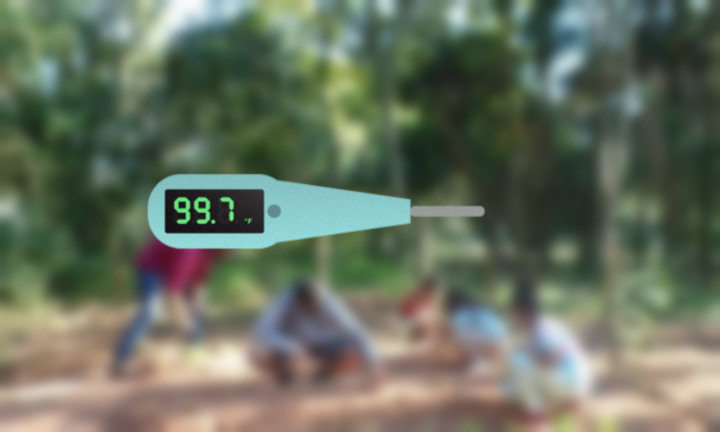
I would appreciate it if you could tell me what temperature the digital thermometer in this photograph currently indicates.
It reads 99.7 °F
